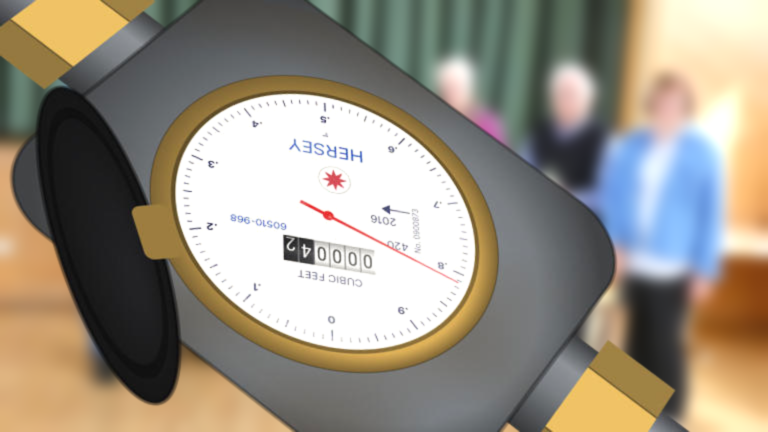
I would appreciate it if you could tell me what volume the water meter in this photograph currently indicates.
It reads 41.81 ft³
